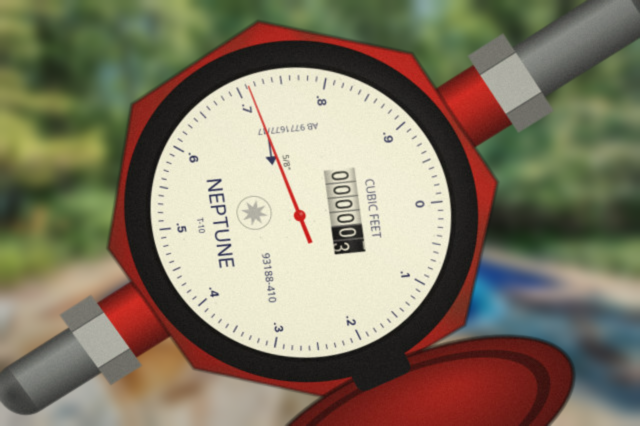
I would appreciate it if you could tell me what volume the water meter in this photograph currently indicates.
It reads 2.71 ft³
